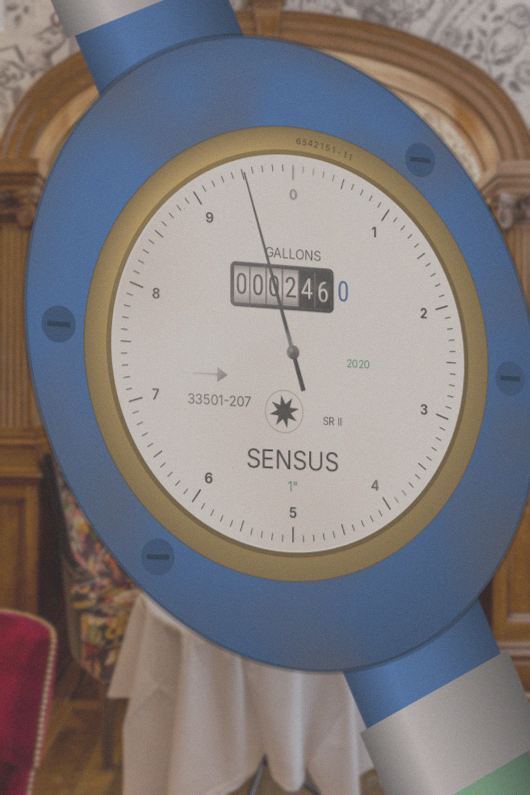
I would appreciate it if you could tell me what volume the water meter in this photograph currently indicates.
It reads 2459.5 gal
